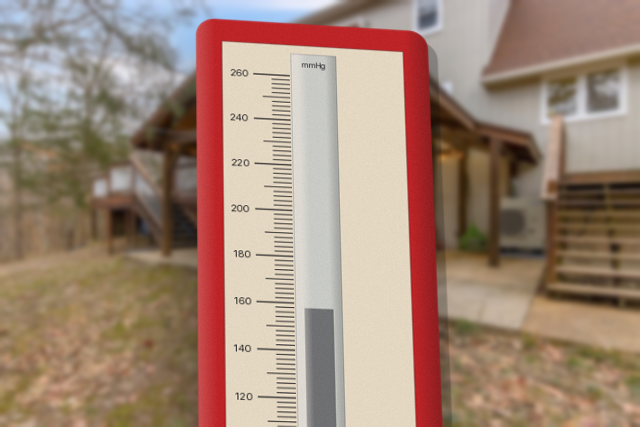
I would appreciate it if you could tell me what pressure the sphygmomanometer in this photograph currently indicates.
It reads 158 mmHg
